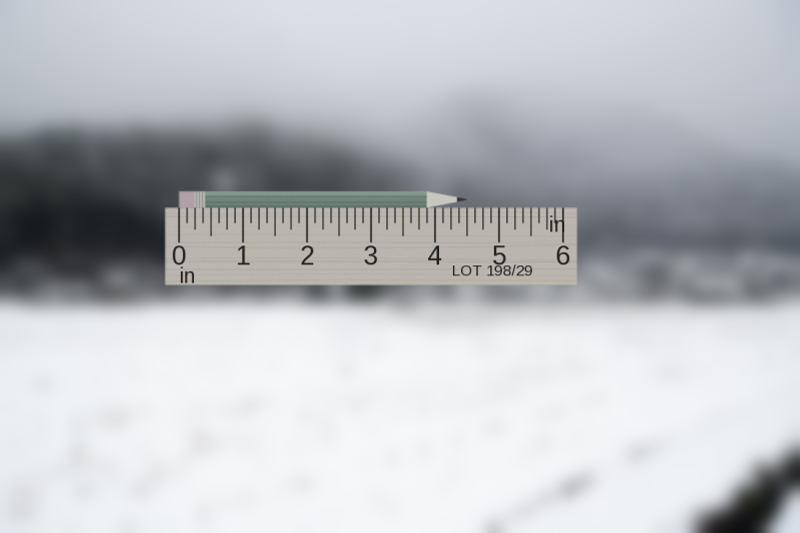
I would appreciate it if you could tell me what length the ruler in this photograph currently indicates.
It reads 4.5 in
